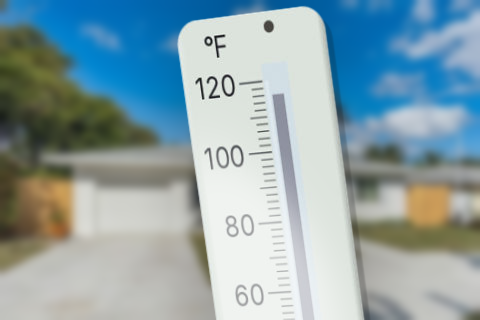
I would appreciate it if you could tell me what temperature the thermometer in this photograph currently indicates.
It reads 116 °F
